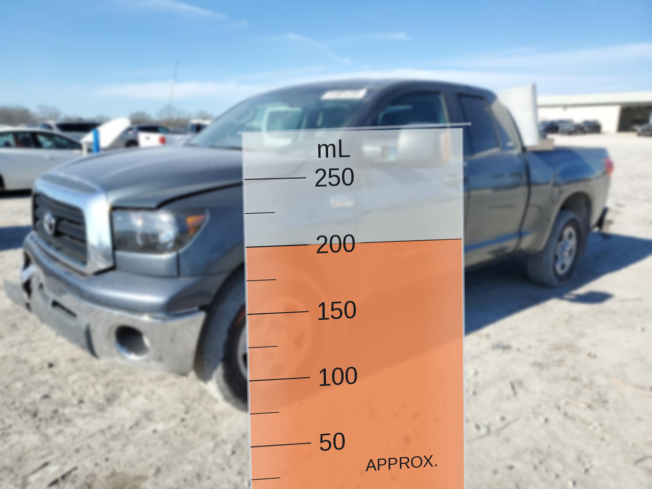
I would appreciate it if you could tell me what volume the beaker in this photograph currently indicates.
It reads 200 mL
